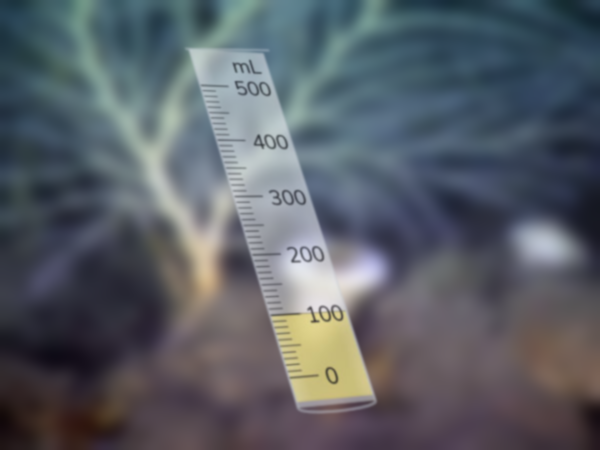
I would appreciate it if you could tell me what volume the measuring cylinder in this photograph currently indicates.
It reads 100 mL
